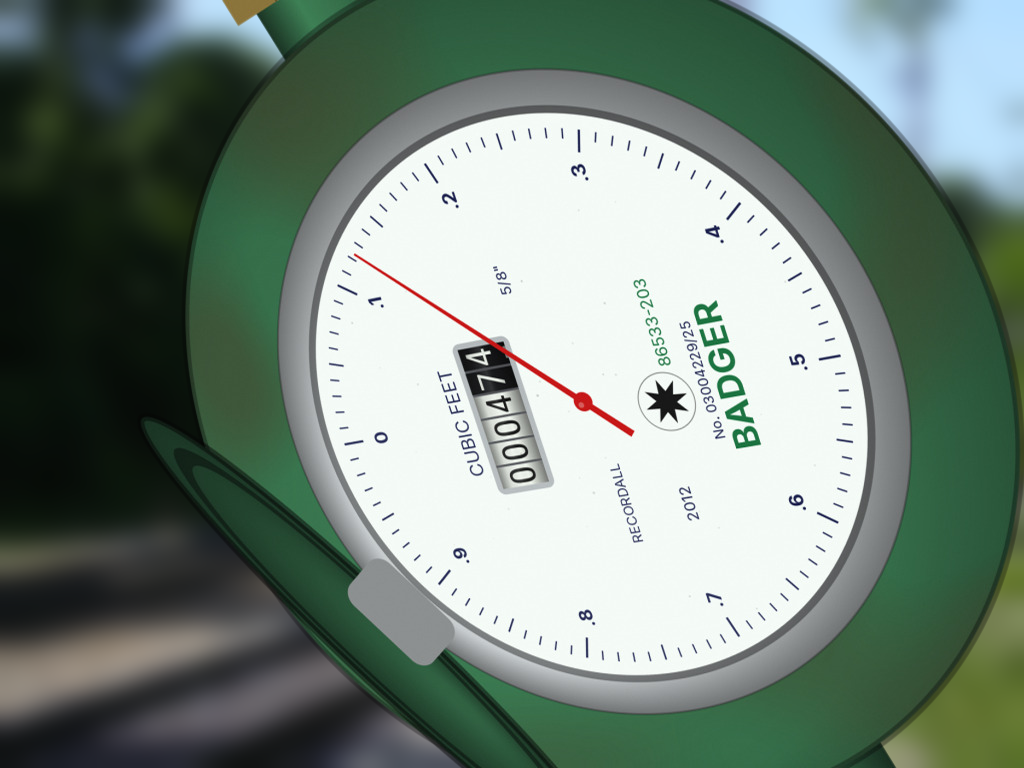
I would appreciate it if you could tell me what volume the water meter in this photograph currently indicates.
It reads 474.12 ft³
